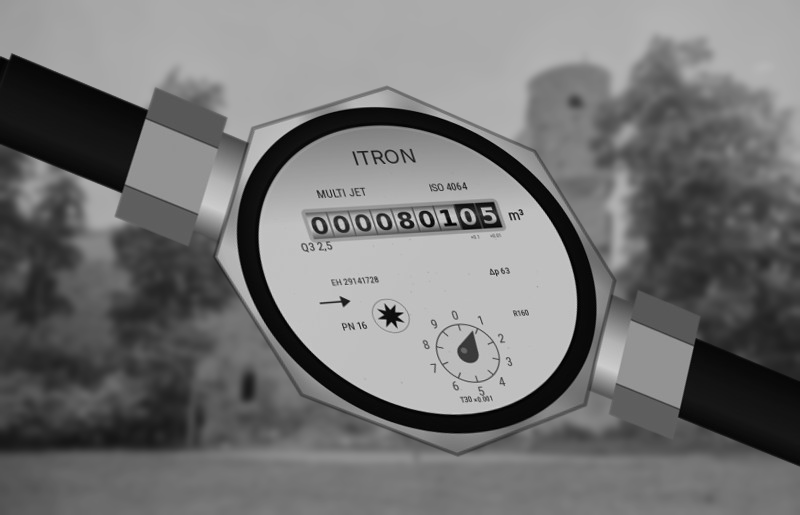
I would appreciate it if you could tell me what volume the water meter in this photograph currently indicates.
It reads 801.050 m³
